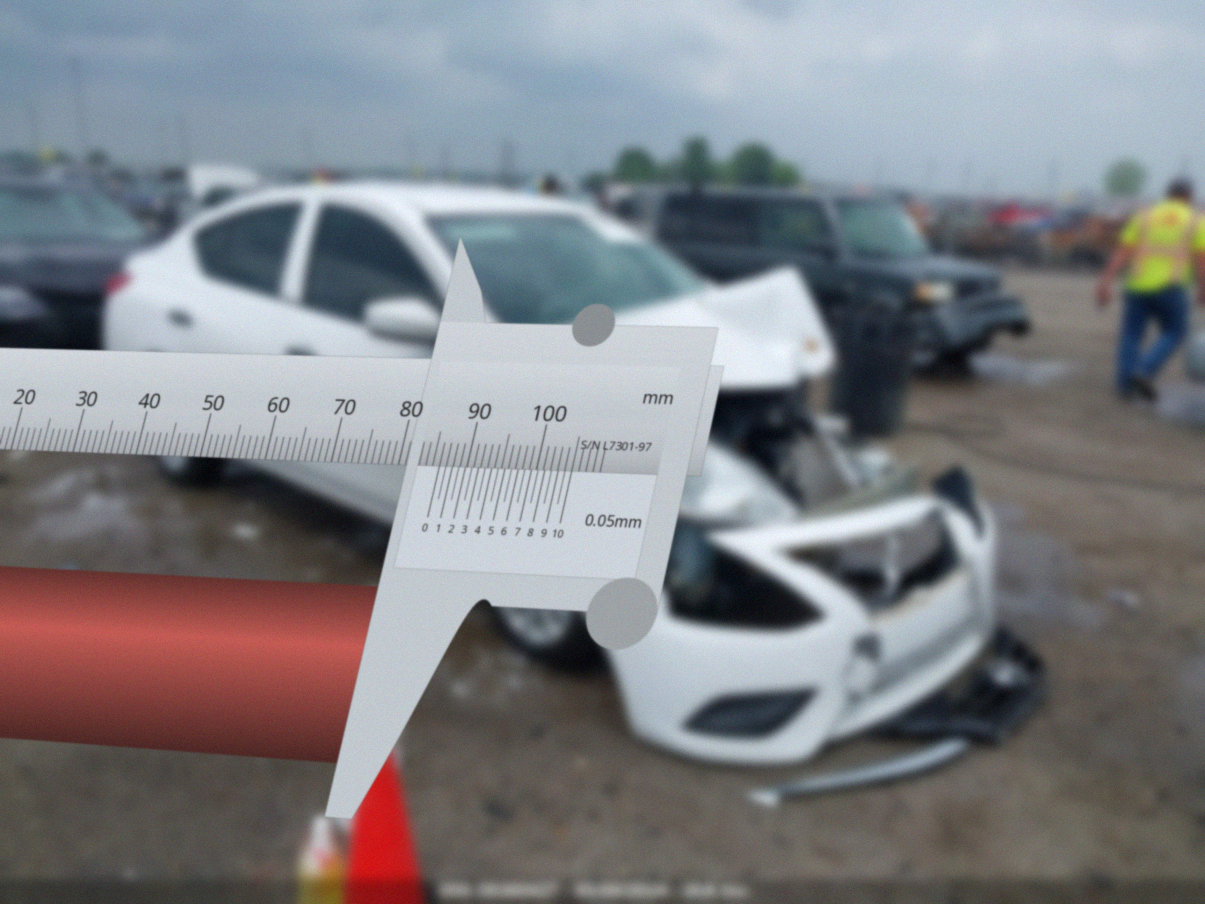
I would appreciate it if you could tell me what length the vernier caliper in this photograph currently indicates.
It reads 86.0 mm
